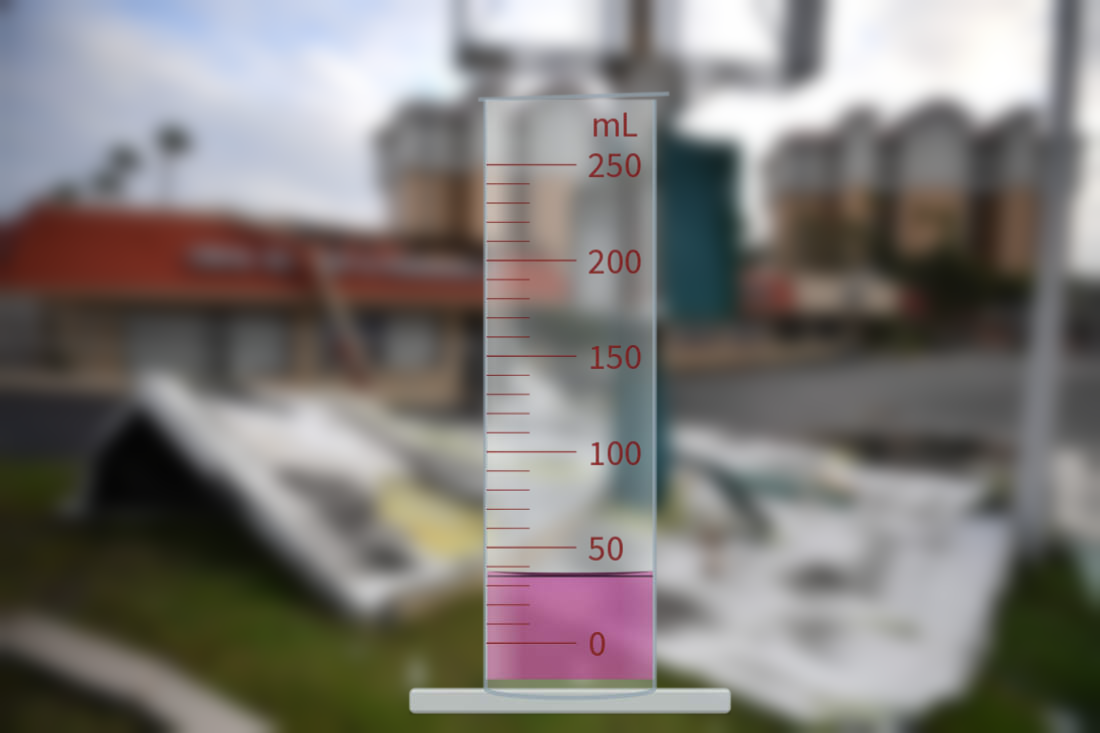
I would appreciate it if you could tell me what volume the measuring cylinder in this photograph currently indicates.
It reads 35 mL
